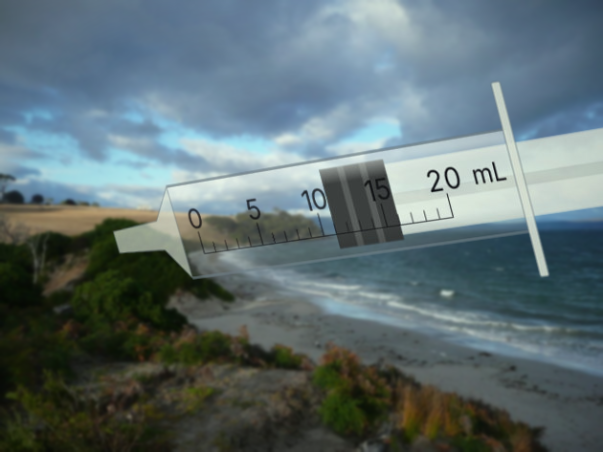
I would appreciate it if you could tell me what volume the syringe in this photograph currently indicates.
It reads 11 mL
